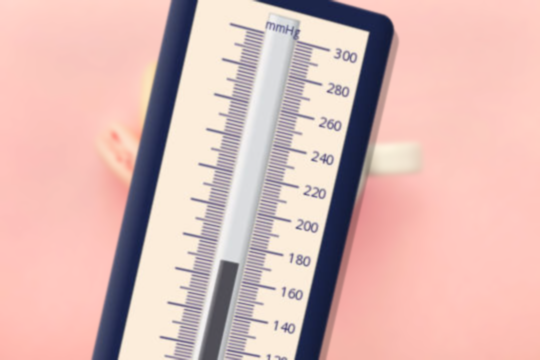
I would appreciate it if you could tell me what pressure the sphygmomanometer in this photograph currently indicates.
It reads 170 mmHg
